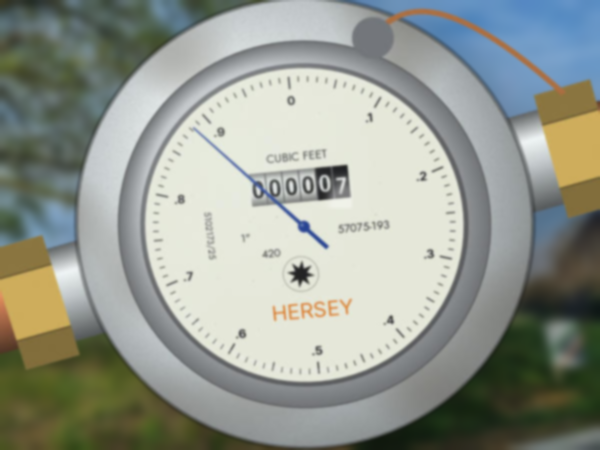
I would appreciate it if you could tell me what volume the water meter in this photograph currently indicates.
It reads 6.88 ft³
